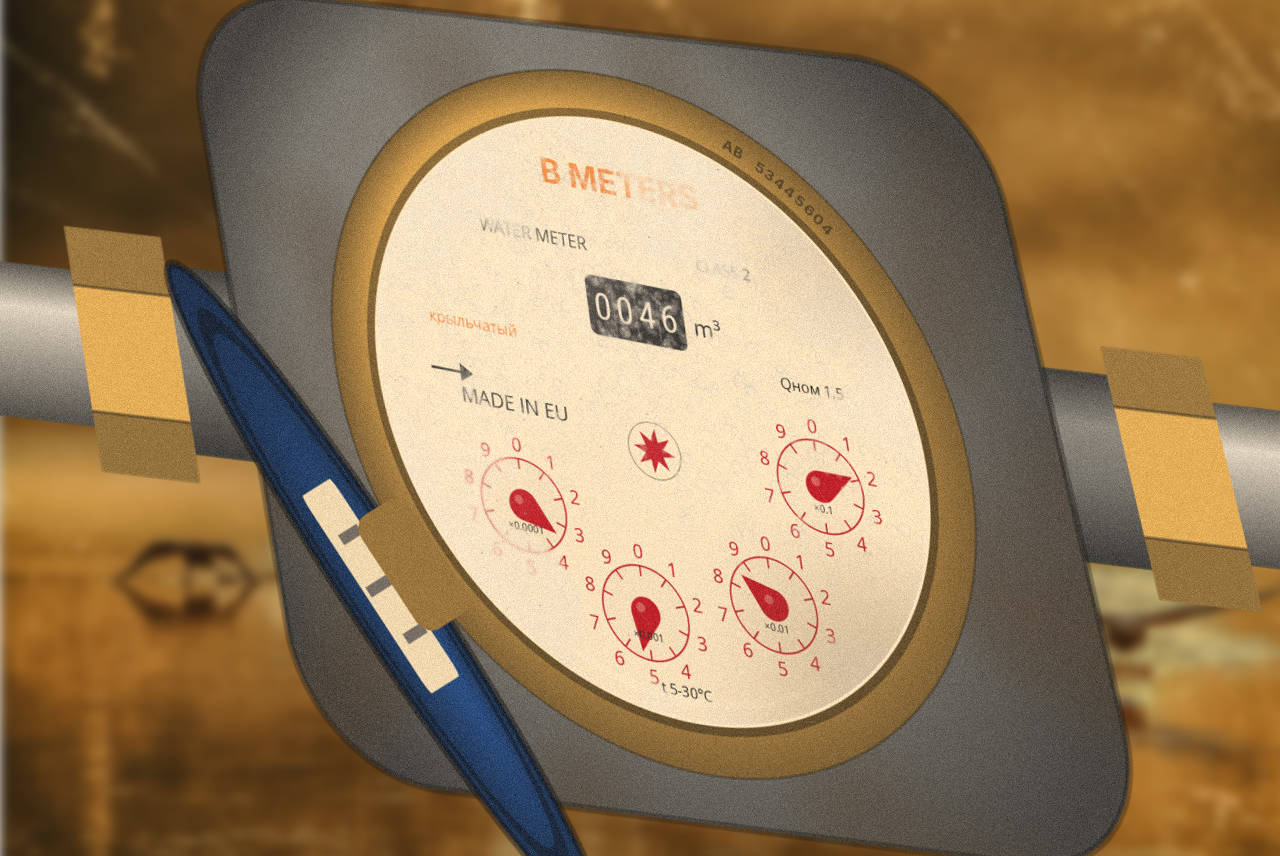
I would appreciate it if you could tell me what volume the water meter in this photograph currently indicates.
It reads 46.1853 m³
